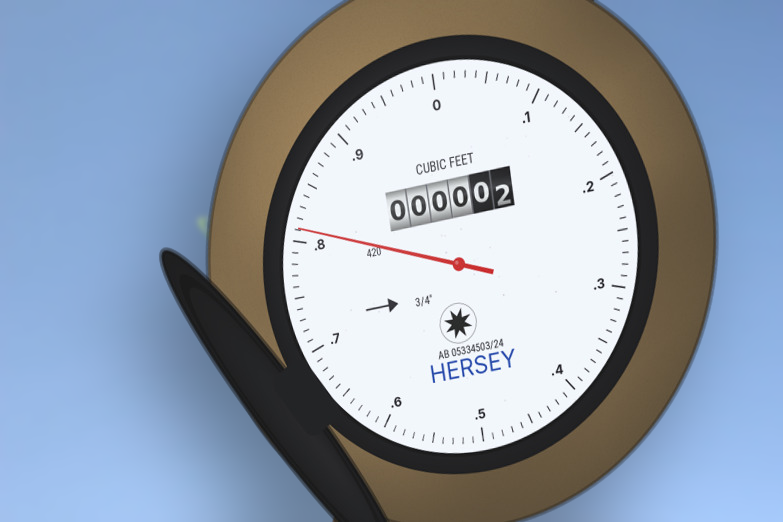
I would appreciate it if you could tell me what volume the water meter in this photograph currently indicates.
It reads 1.81 ft³
